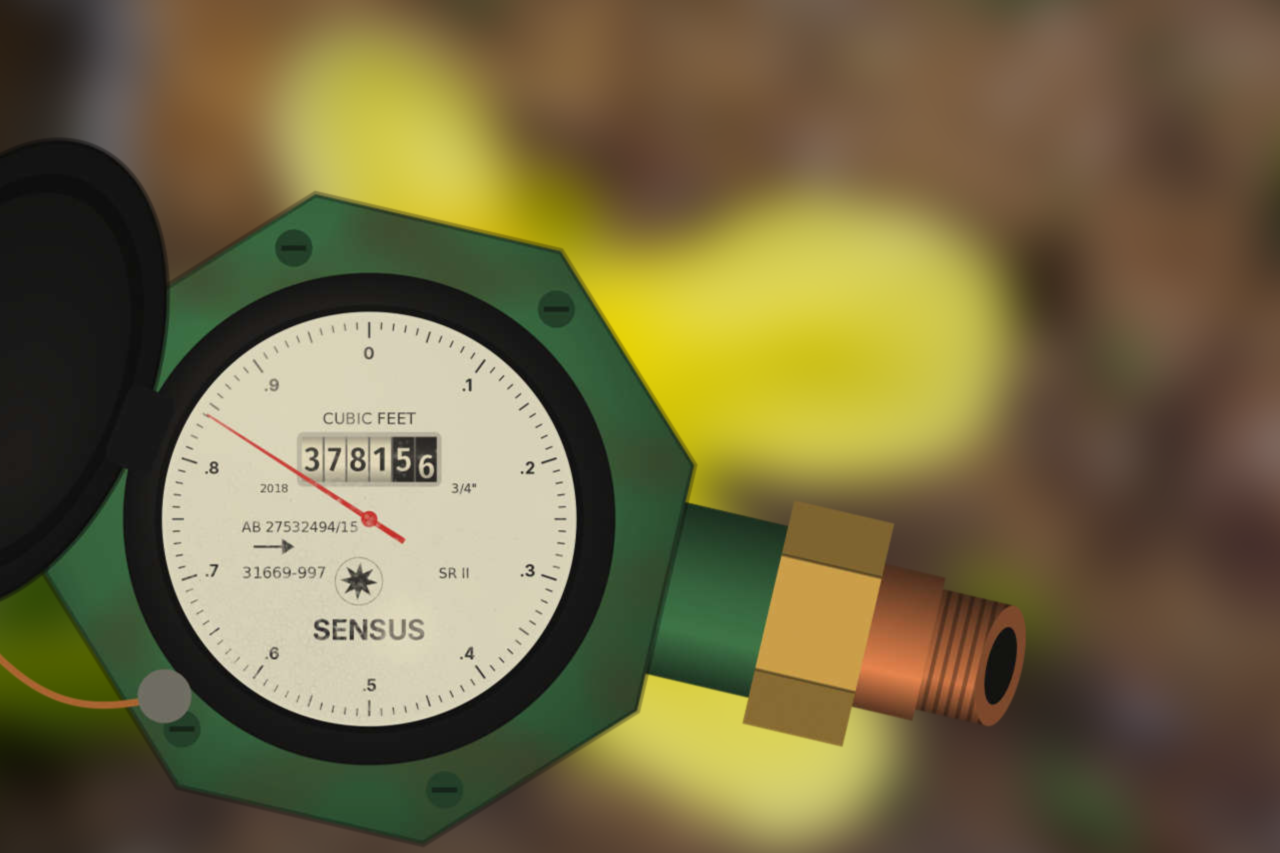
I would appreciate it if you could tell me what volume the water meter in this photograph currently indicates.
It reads 378155.84 ft³
